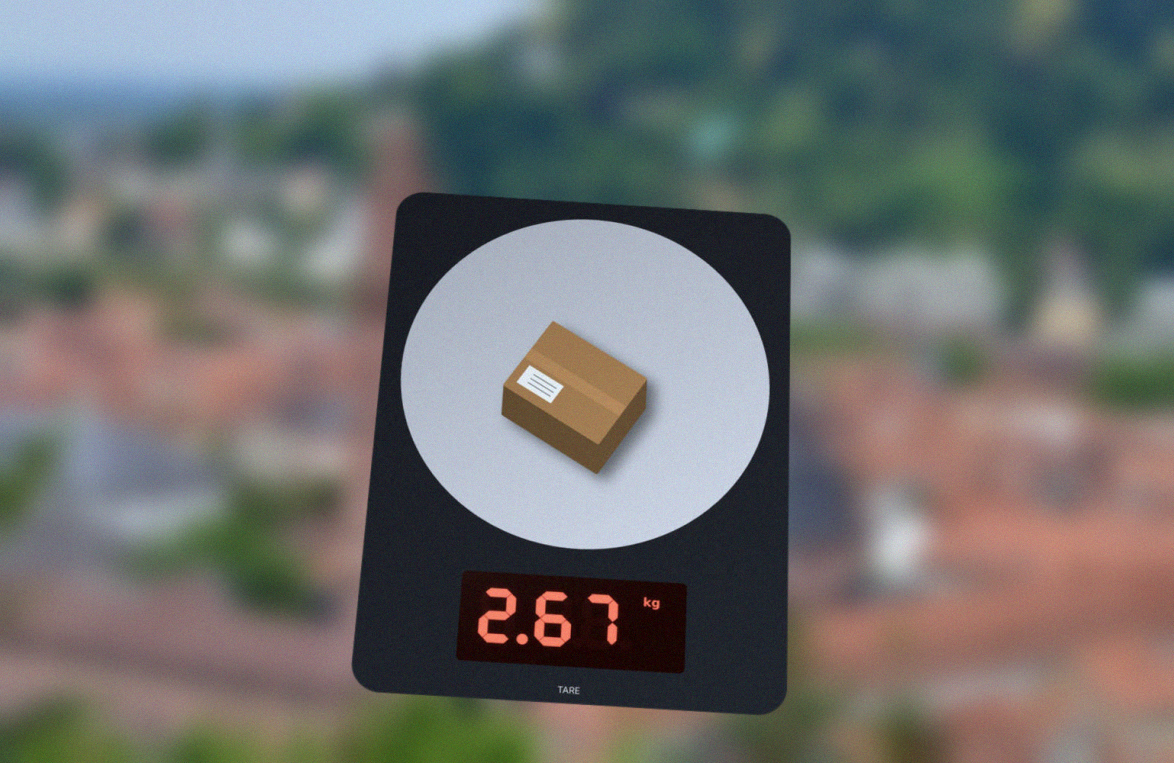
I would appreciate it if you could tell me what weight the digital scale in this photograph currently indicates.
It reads 2.67 kg
